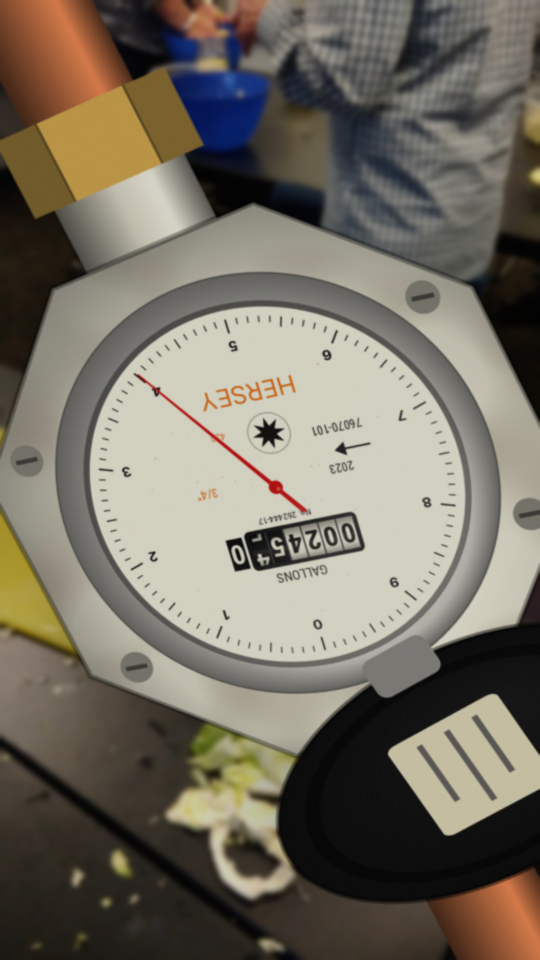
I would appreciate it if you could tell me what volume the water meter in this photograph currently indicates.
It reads 24544.0 gal
